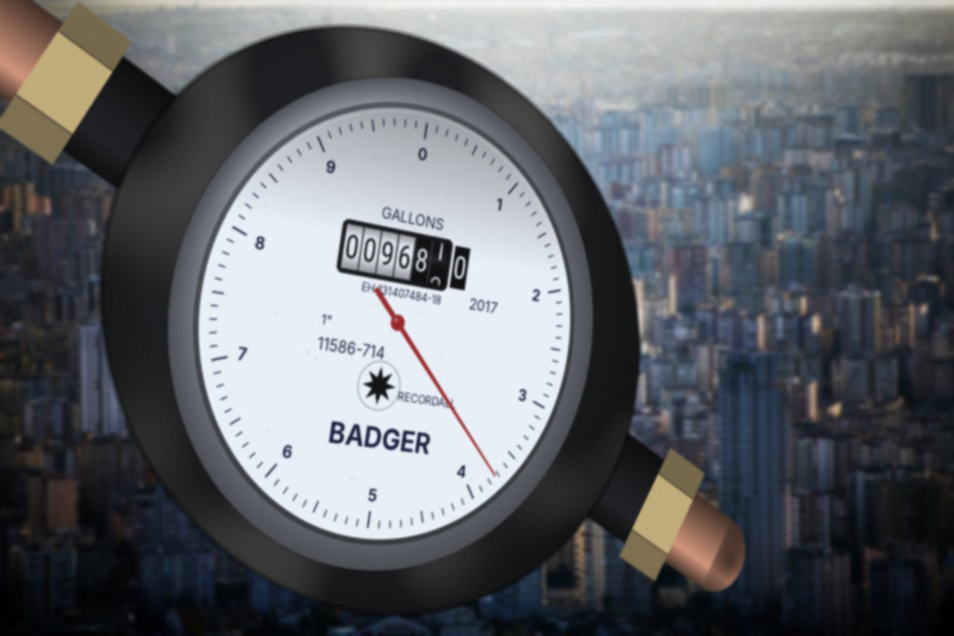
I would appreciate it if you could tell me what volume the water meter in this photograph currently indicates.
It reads 96813.7 gal
